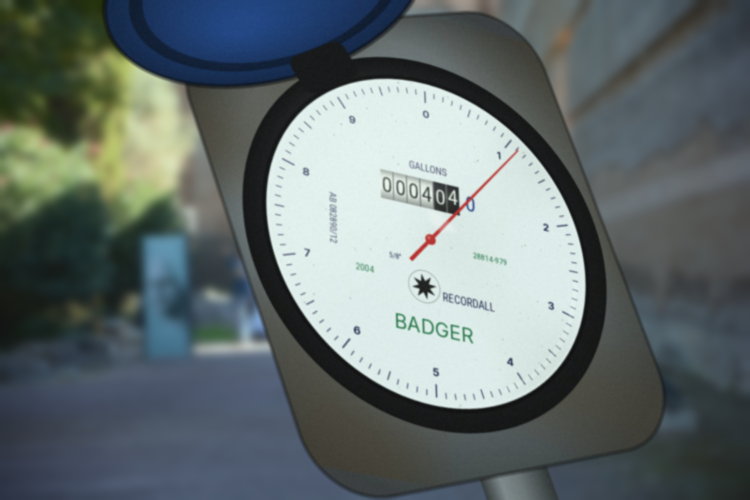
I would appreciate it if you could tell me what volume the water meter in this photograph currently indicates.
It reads 4041.1 gal
